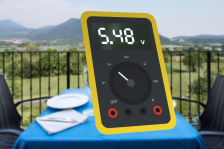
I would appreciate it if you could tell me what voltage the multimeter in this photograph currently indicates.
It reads 5.48 V
